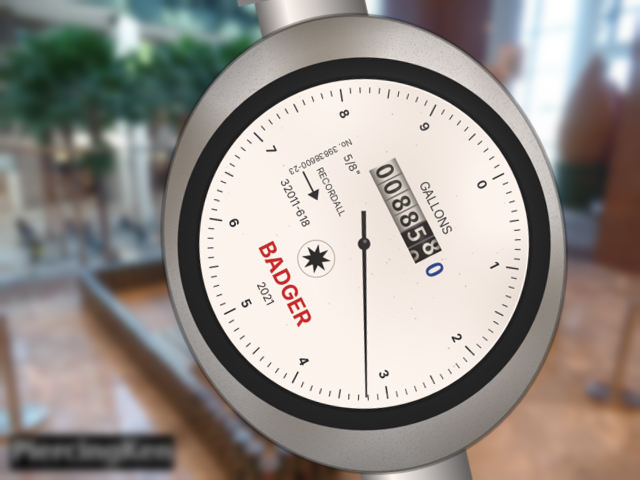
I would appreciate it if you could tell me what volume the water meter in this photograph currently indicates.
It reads 88583.2 gal
